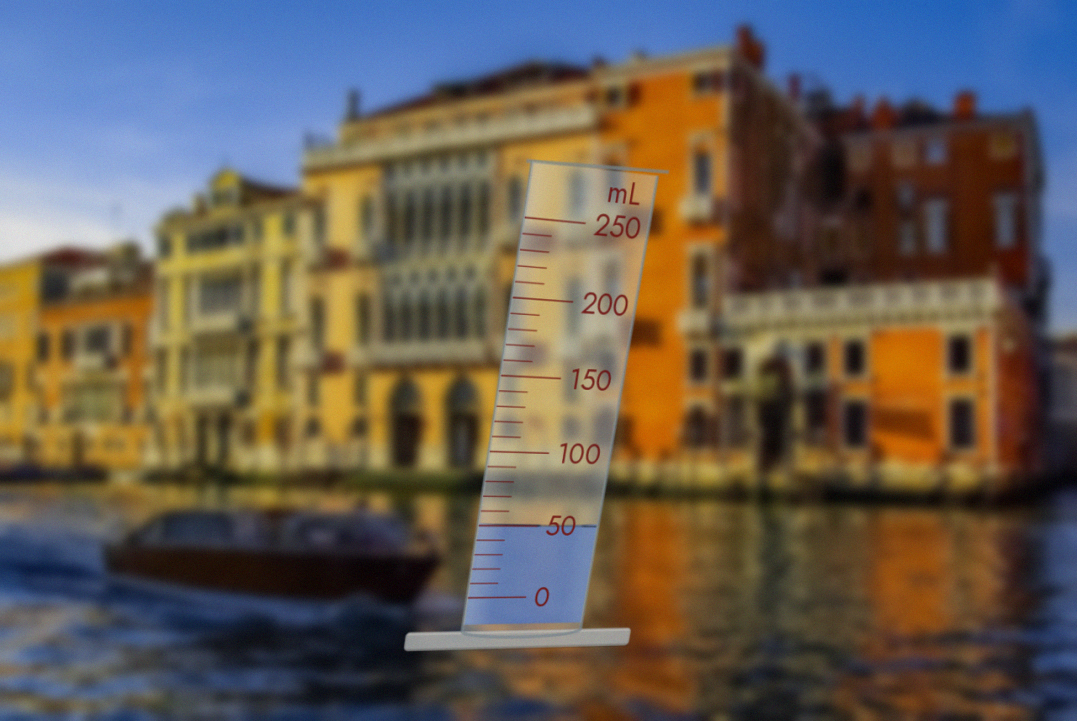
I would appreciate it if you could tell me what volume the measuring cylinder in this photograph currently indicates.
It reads 50 mL
